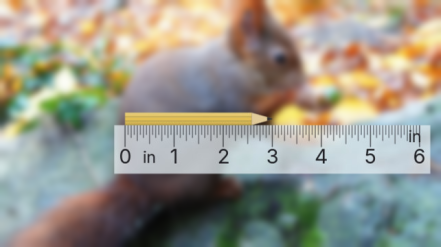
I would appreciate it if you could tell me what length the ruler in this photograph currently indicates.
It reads 3 in
